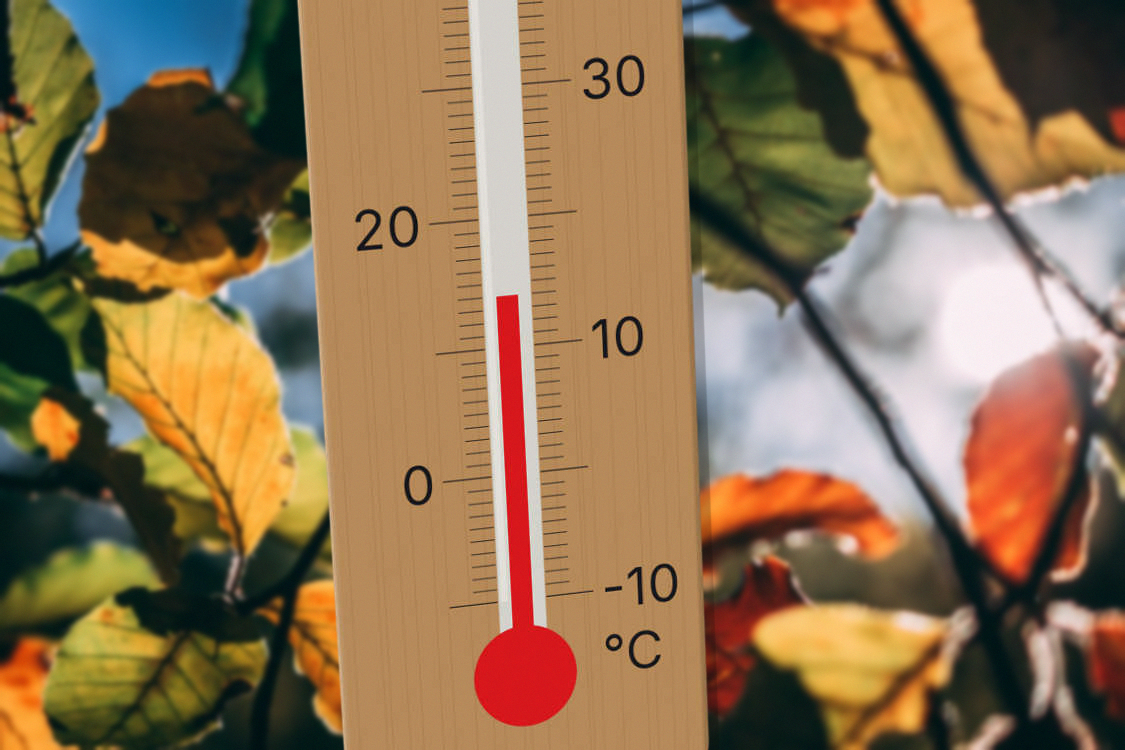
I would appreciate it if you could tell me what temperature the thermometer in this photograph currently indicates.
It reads 14 °C
